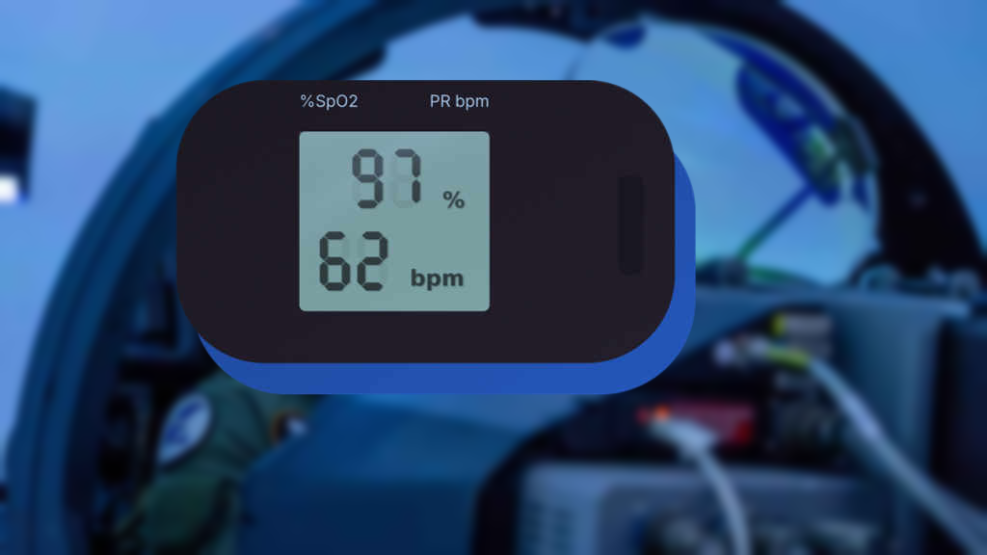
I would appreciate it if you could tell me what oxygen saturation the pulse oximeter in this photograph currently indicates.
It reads 97 %
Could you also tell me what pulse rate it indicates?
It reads 62 bpm
